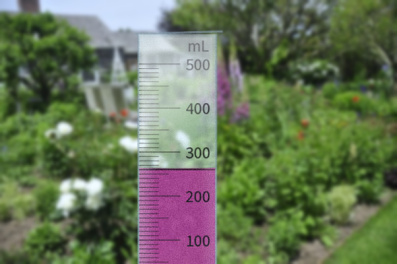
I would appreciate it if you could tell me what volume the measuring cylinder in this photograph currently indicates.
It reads 260 mL
